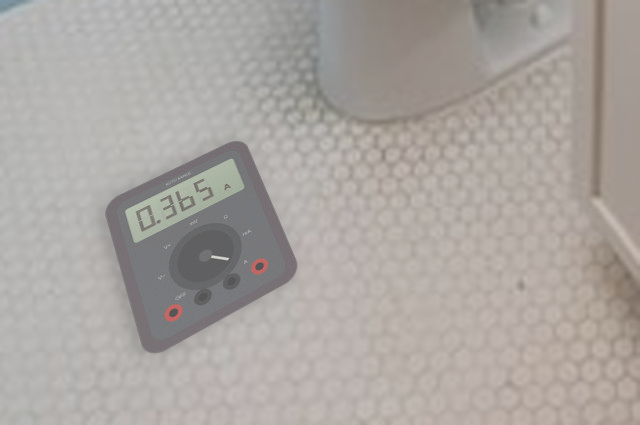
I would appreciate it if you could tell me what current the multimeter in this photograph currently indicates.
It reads 0.365 A
